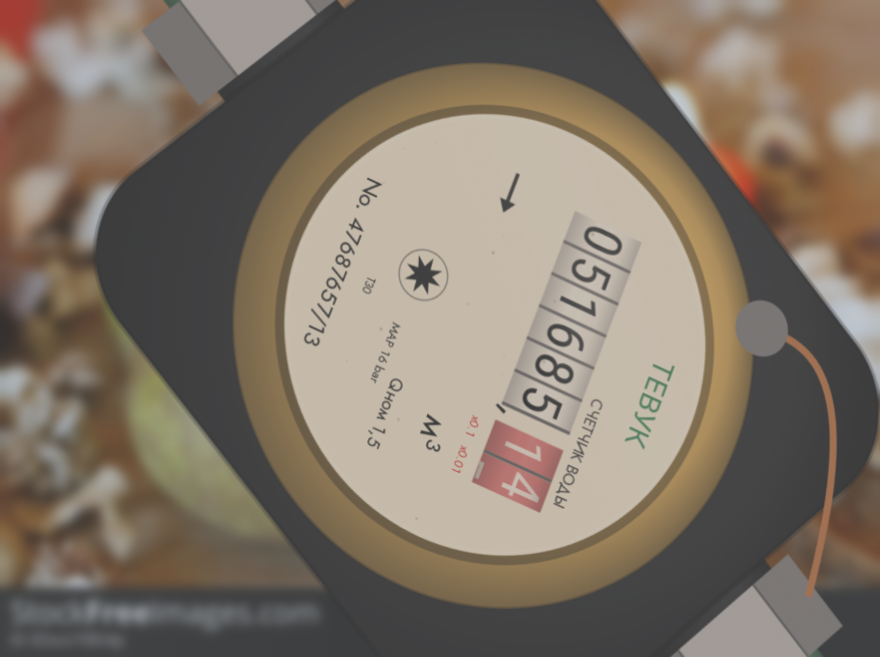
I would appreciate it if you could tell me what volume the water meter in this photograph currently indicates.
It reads 51685.14 m³
